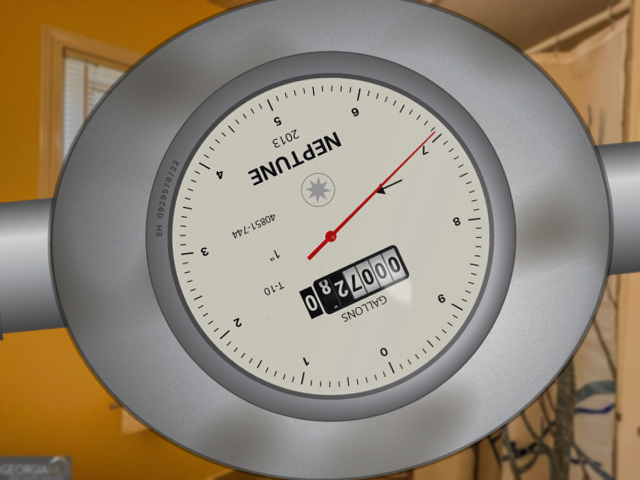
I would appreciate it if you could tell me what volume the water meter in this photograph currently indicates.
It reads 7276.9 gal
